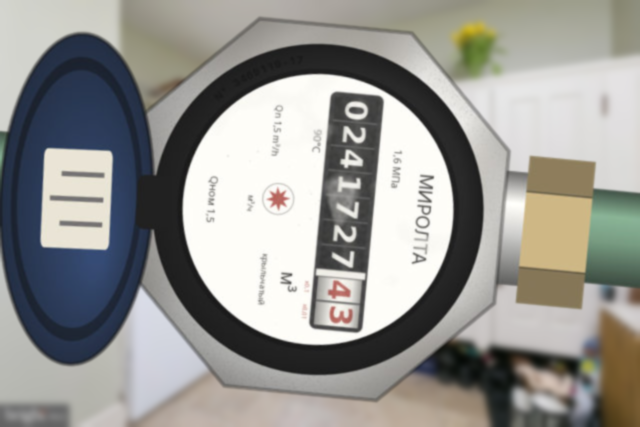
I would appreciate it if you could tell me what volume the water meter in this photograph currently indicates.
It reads 241727.43 m³
